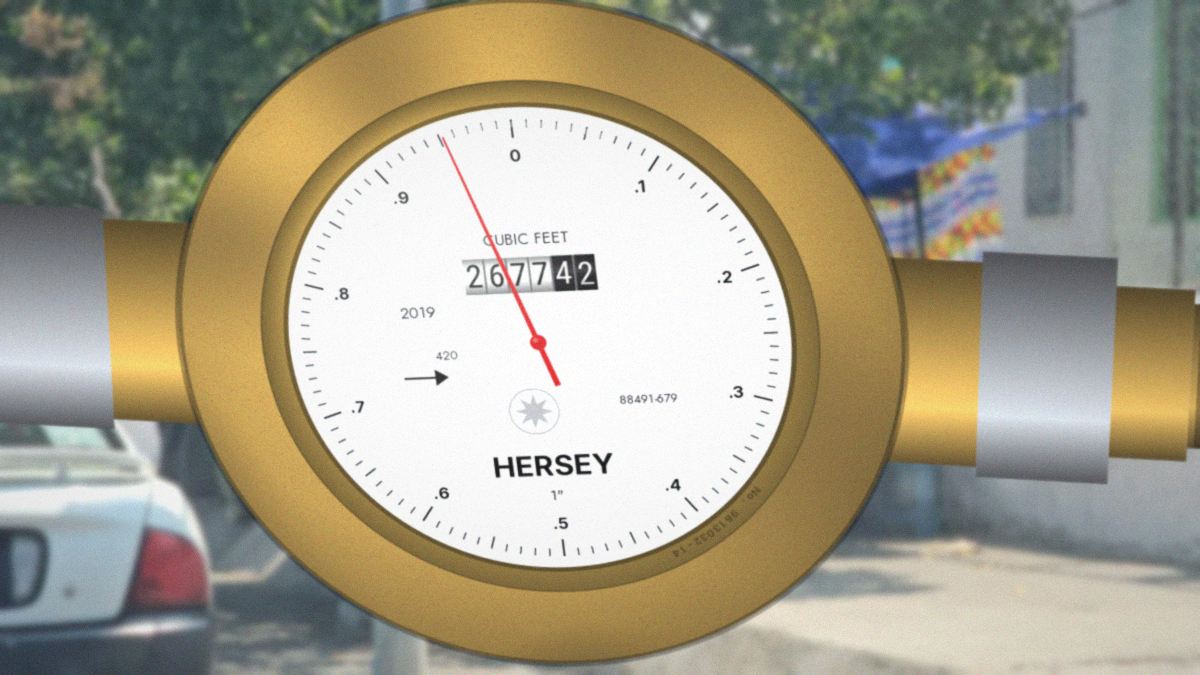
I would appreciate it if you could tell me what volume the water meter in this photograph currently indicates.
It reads 267741.95 ft³
